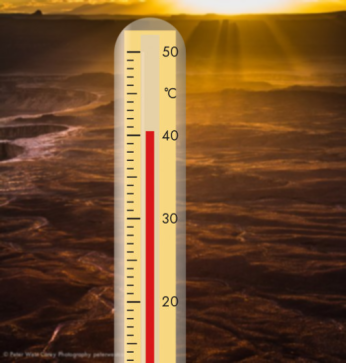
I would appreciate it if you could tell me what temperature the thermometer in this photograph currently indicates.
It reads 40.5 °C
